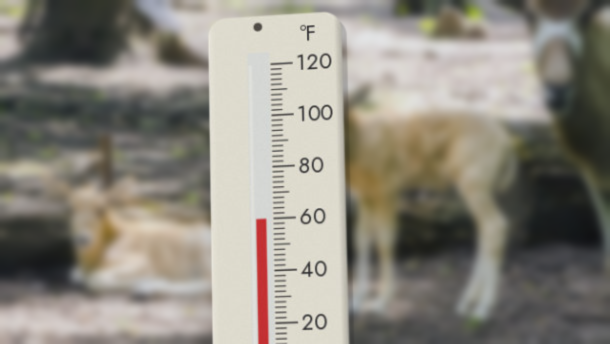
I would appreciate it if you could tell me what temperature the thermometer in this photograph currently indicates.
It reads 60 °F
